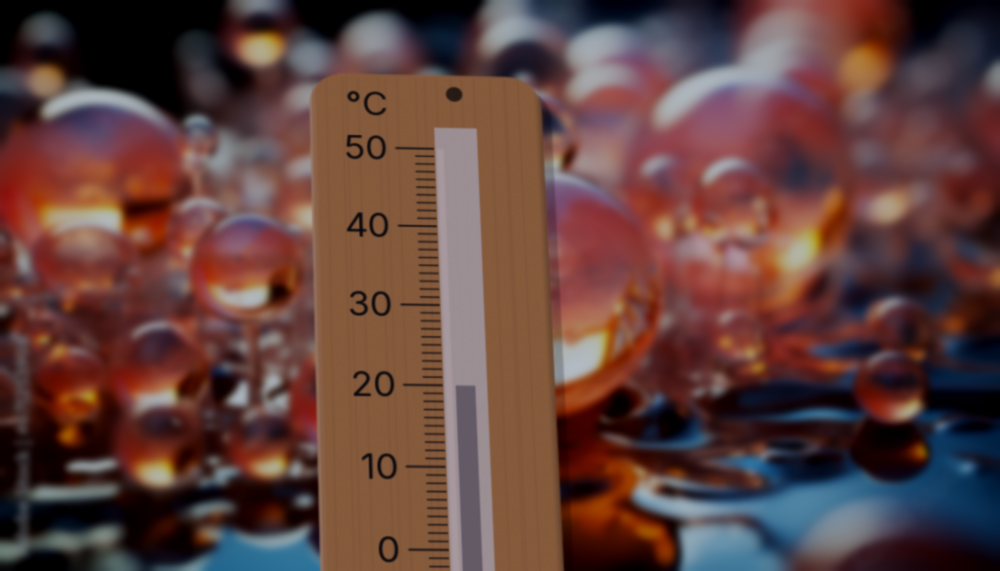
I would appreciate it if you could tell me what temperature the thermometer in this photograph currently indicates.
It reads 20 °C
